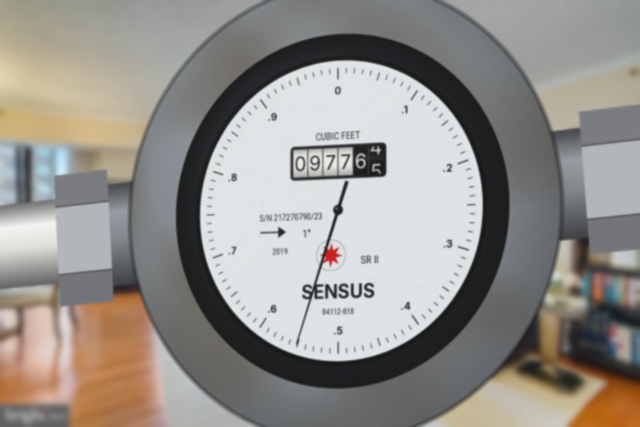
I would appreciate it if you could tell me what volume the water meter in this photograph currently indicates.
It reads 97764.55 ft³
